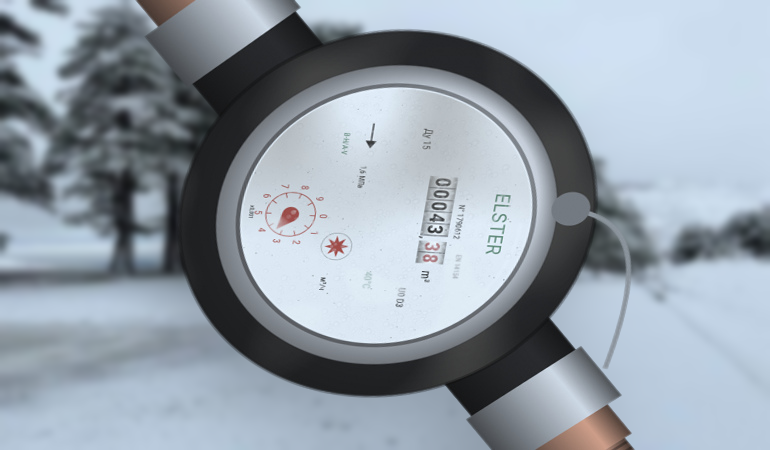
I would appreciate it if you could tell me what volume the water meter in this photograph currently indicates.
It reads 43.383 m³
